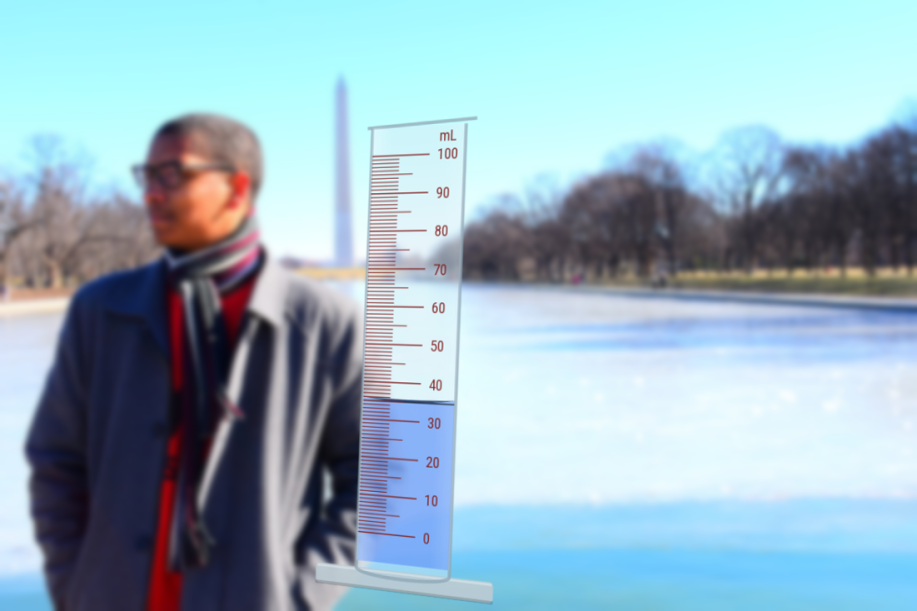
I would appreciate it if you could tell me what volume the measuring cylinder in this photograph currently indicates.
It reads 35 mL
